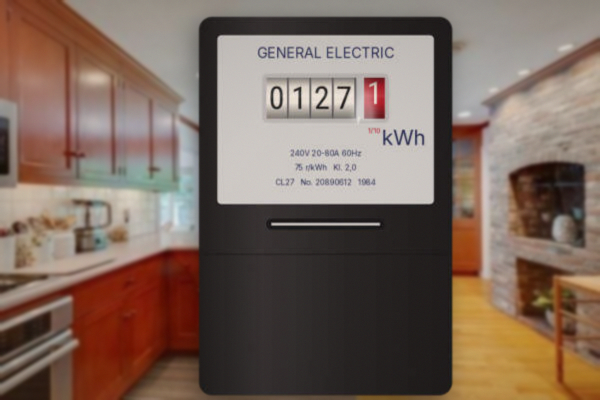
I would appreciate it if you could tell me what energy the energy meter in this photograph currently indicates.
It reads 127.1 kWh
